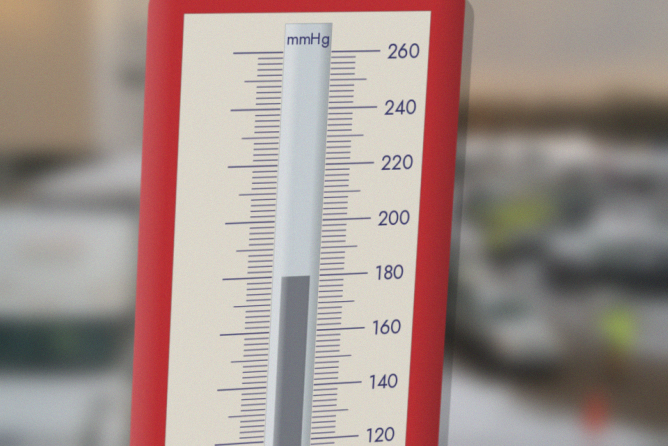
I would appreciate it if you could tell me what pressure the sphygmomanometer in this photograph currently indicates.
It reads 180 mmHg
